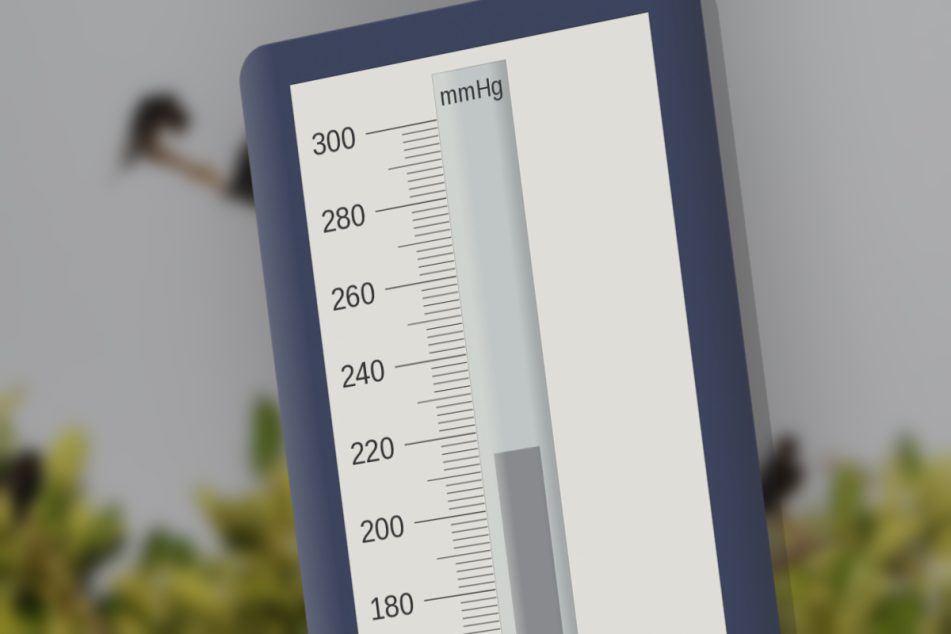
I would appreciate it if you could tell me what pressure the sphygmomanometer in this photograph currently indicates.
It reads 214 mmHg
